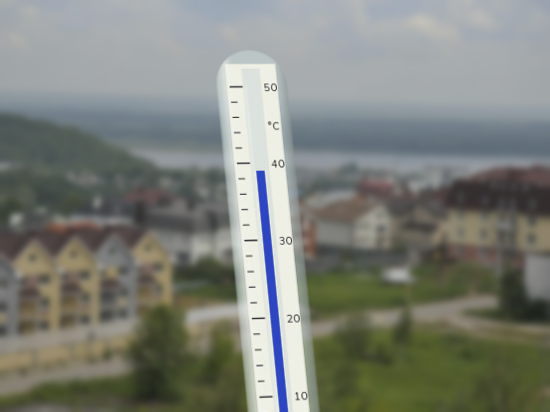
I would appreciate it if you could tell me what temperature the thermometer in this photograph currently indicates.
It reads 39 °C
